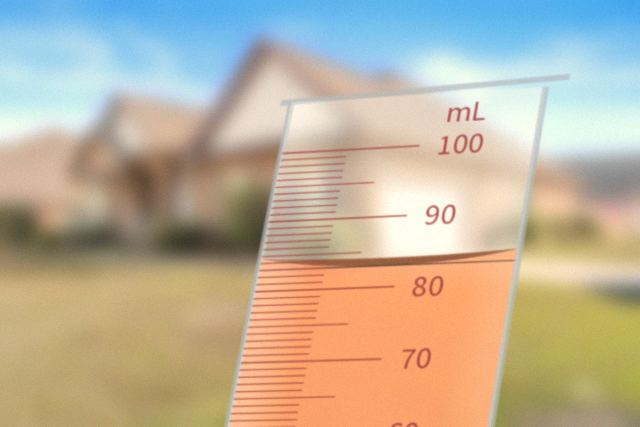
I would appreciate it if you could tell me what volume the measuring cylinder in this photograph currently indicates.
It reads 83 mL
